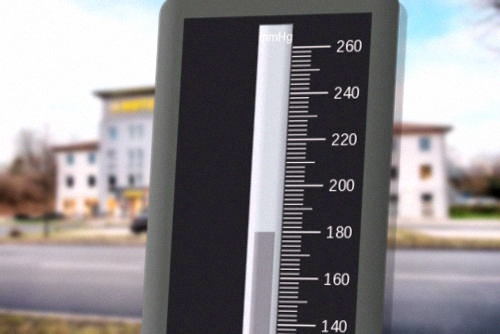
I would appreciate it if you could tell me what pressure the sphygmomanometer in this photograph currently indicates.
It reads 180 mmHg
